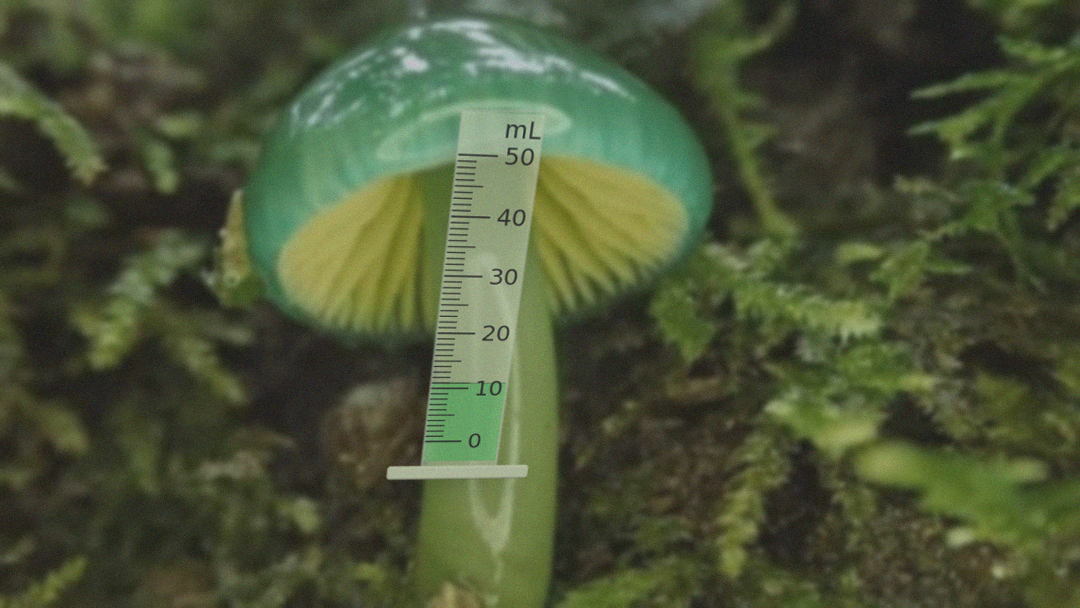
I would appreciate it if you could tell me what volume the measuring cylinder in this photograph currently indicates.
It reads 11 mL
